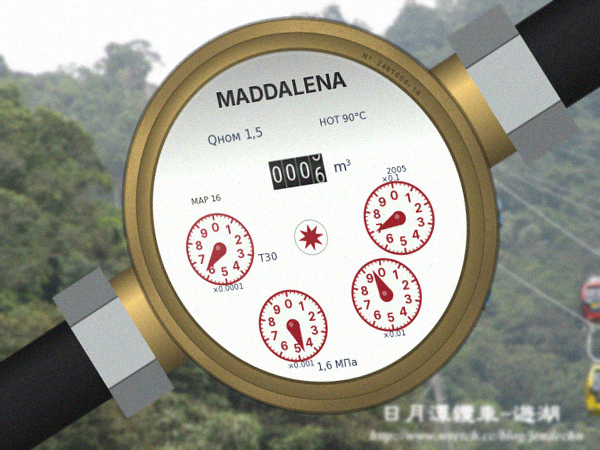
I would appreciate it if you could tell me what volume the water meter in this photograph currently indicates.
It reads 5.6946 m³
